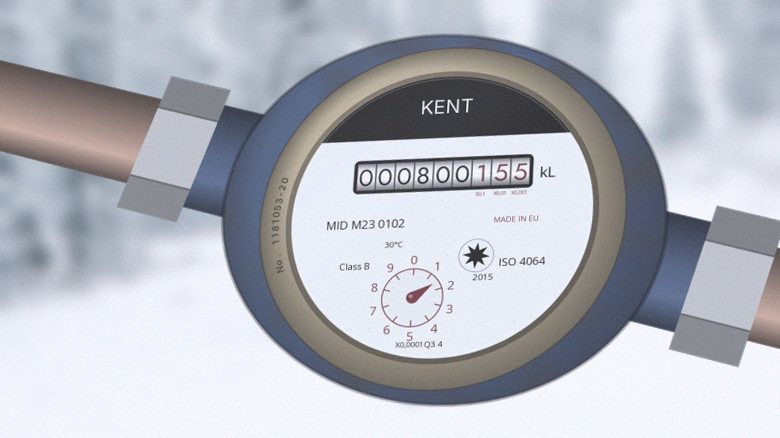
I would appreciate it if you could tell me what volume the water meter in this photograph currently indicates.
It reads 800.1551 kL
